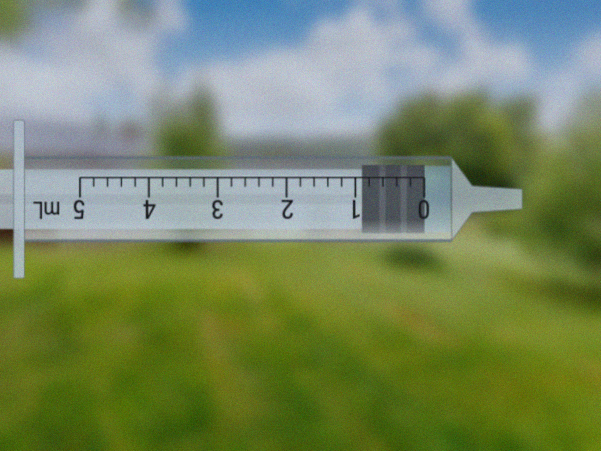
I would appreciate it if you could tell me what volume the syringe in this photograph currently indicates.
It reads 0 mL
